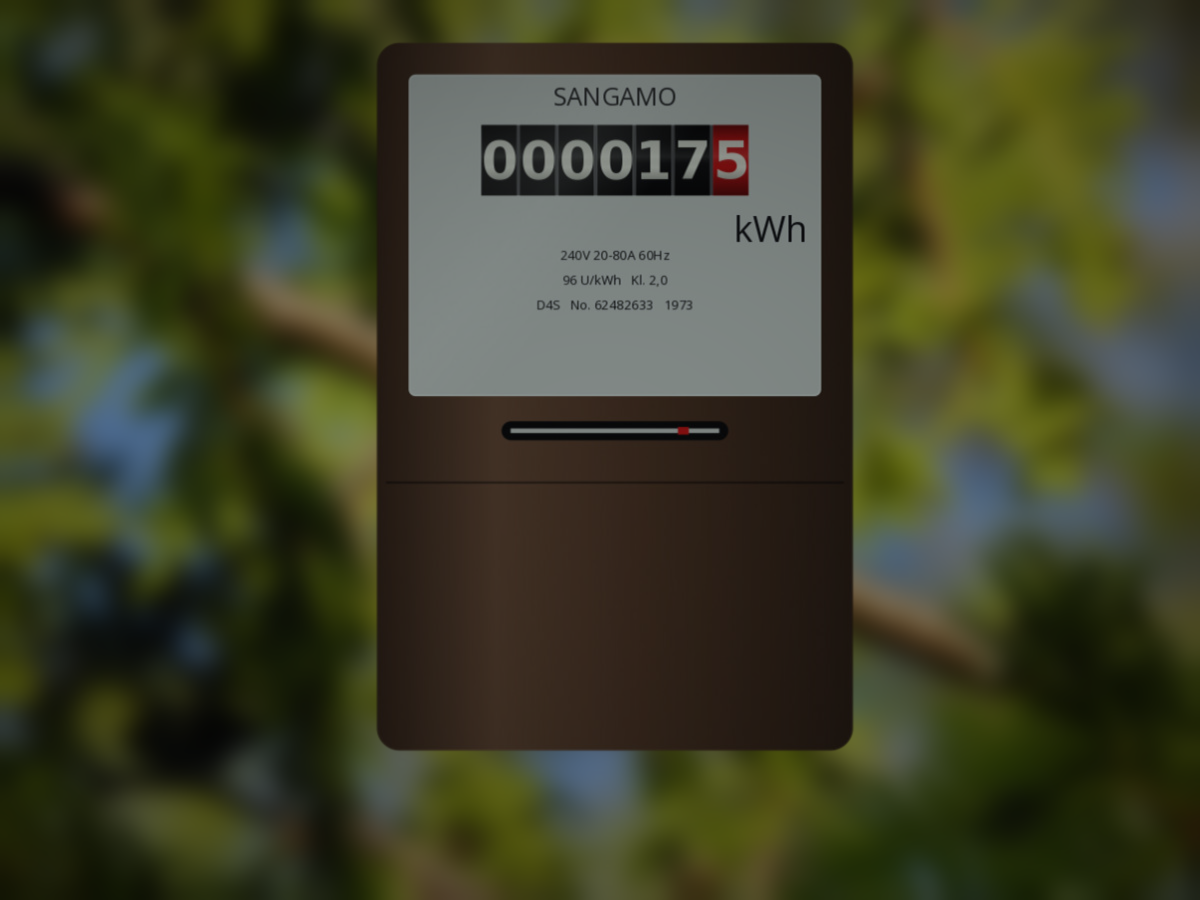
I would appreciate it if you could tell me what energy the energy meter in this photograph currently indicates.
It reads 17.5 kWh
